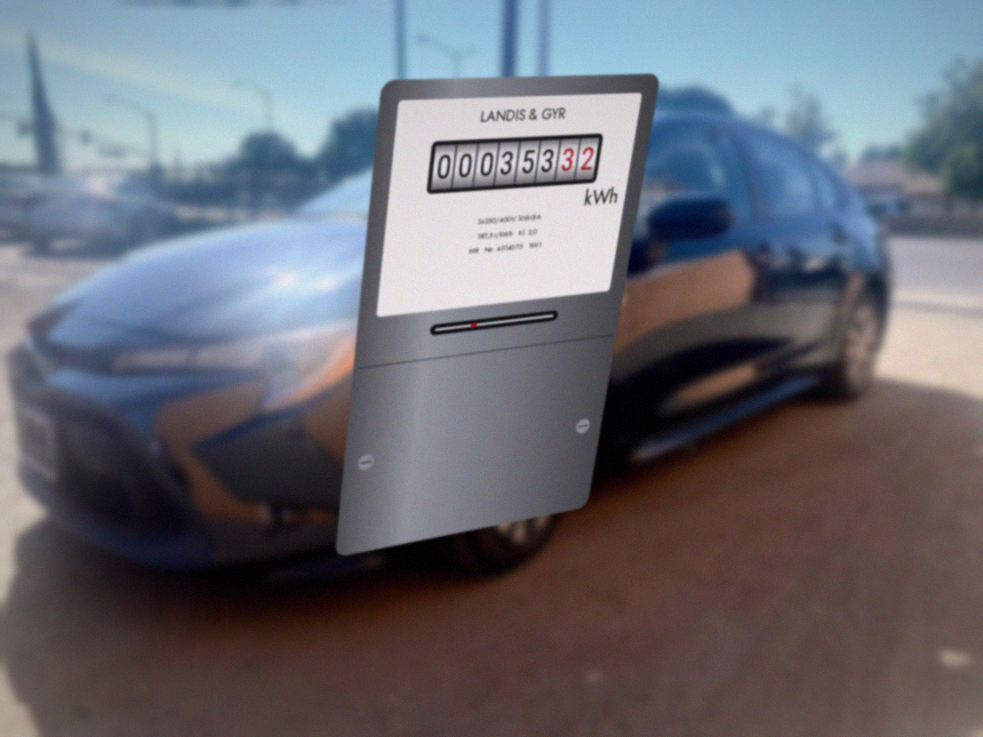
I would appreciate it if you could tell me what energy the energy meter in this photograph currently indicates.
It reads 353.32 kWh
